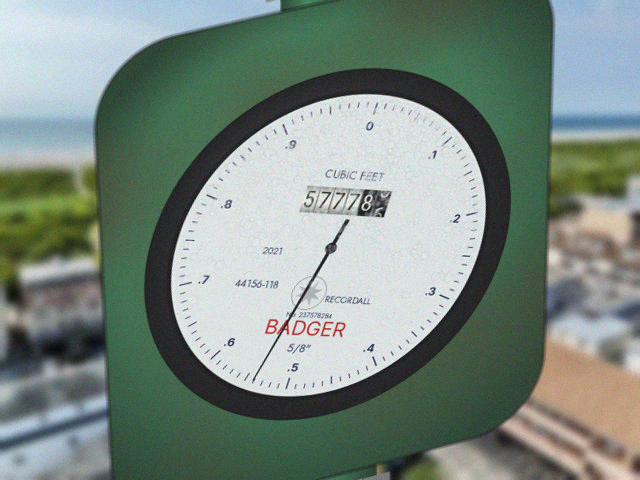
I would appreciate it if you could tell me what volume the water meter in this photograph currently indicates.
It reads 577785.54 ft³
